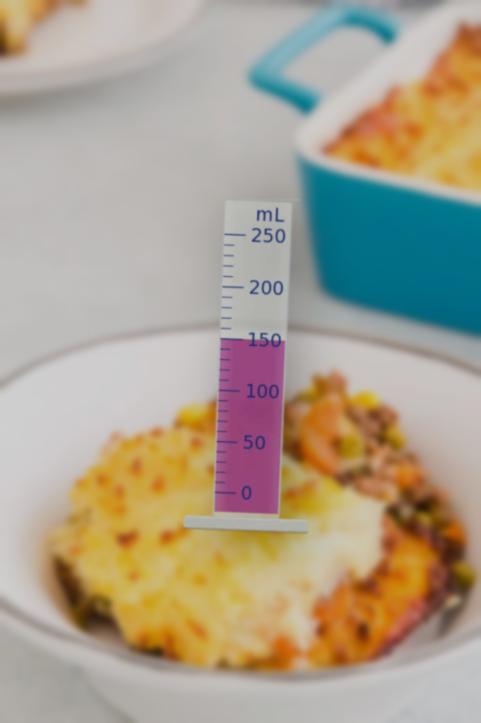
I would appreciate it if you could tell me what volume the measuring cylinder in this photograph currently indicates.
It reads 150 mL
